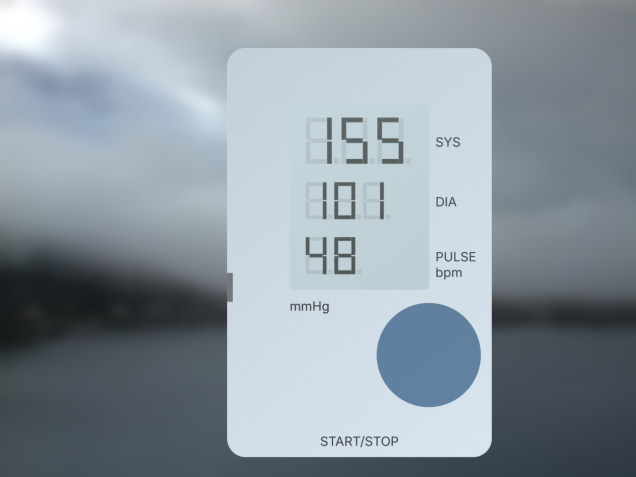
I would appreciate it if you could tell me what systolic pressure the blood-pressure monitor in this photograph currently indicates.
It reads 155 mmHg
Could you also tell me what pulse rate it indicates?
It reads 48 bpm
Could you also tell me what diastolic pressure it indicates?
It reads 101 mmHg
